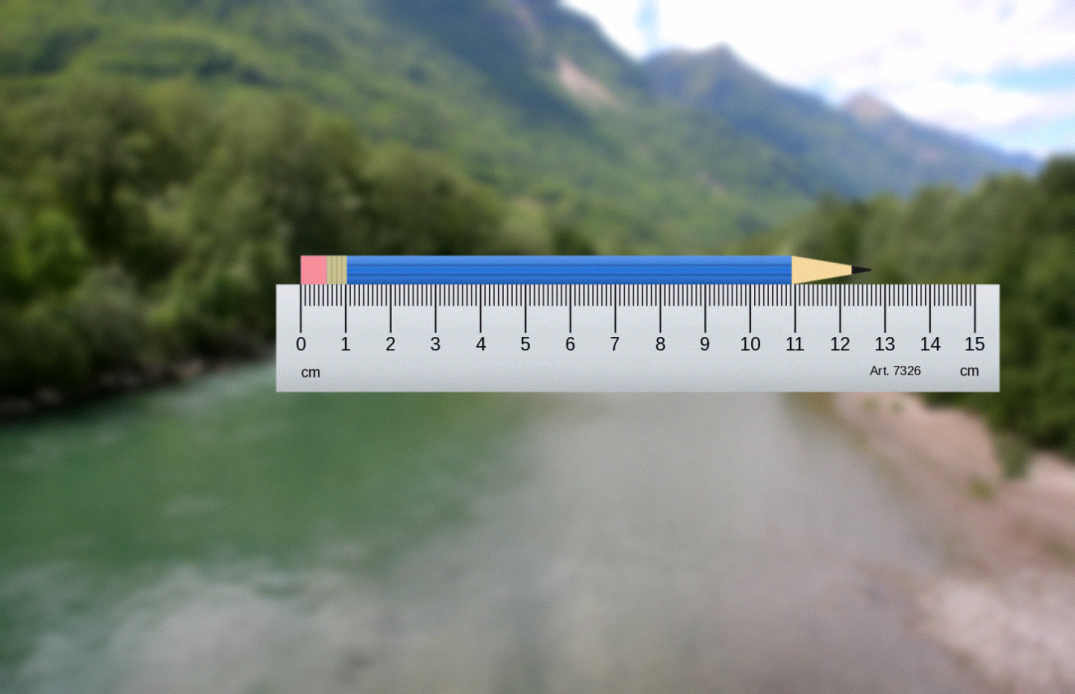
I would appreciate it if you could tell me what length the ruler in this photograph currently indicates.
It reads 12.7 cm
